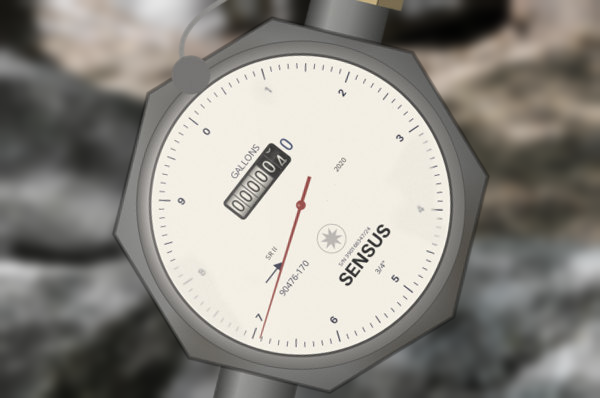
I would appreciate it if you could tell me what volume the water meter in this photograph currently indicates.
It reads 36.9 gal
